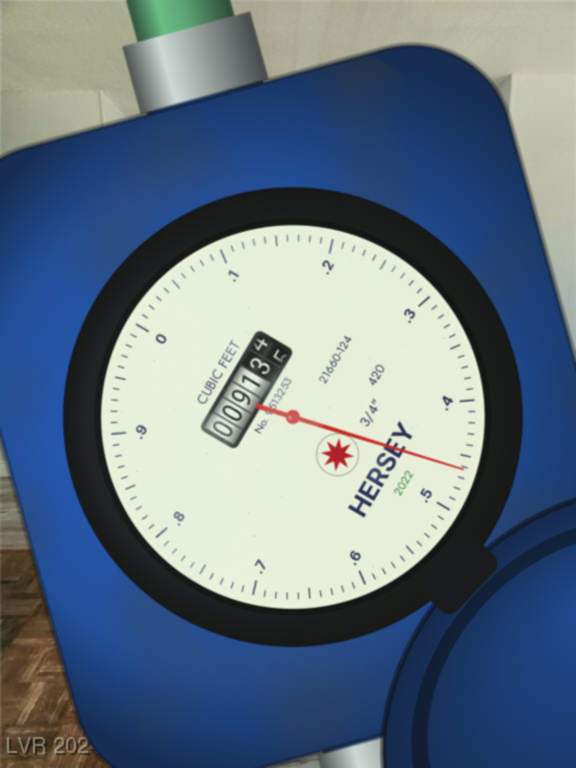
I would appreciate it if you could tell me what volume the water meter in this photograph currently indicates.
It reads 9134.46 ft³
